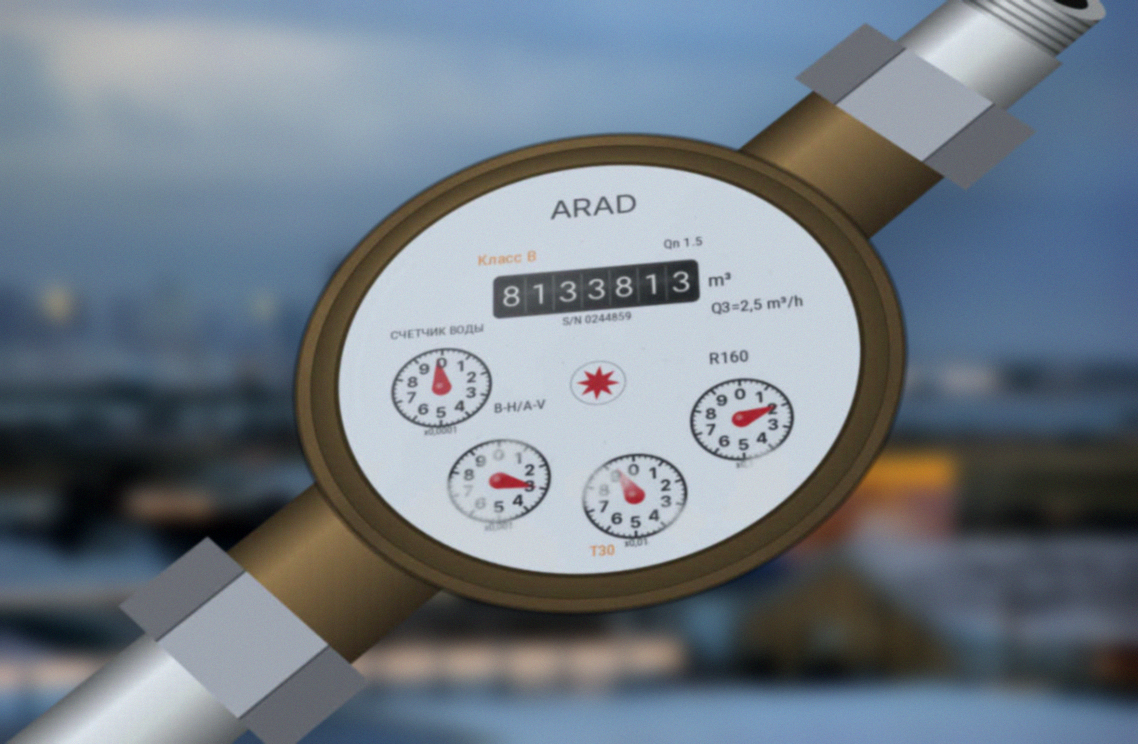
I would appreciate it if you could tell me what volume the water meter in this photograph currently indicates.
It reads 8133813.1929 m³
